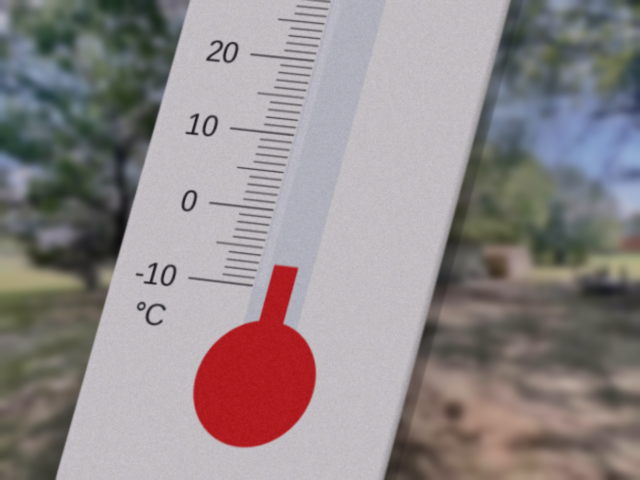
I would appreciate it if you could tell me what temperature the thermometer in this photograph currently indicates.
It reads -7 °C
